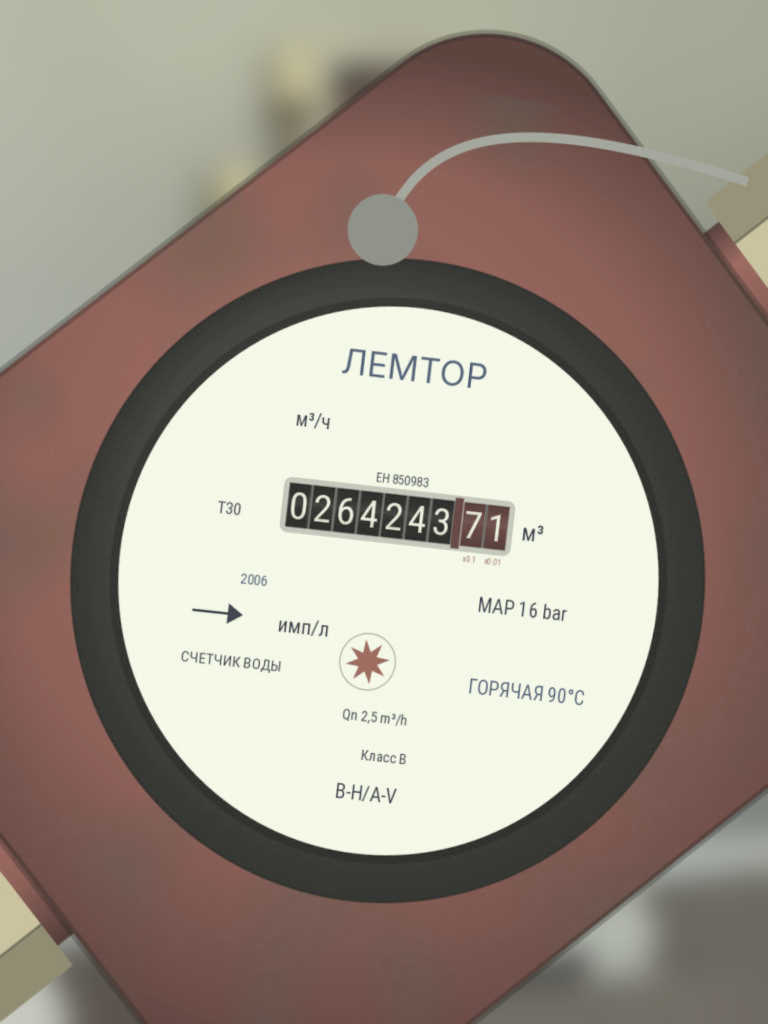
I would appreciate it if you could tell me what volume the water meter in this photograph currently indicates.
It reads 264243.71 m³
